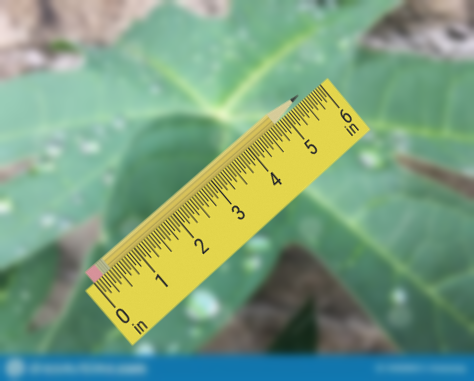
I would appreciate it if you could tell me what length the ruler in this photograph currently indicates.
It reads 5.5 in
